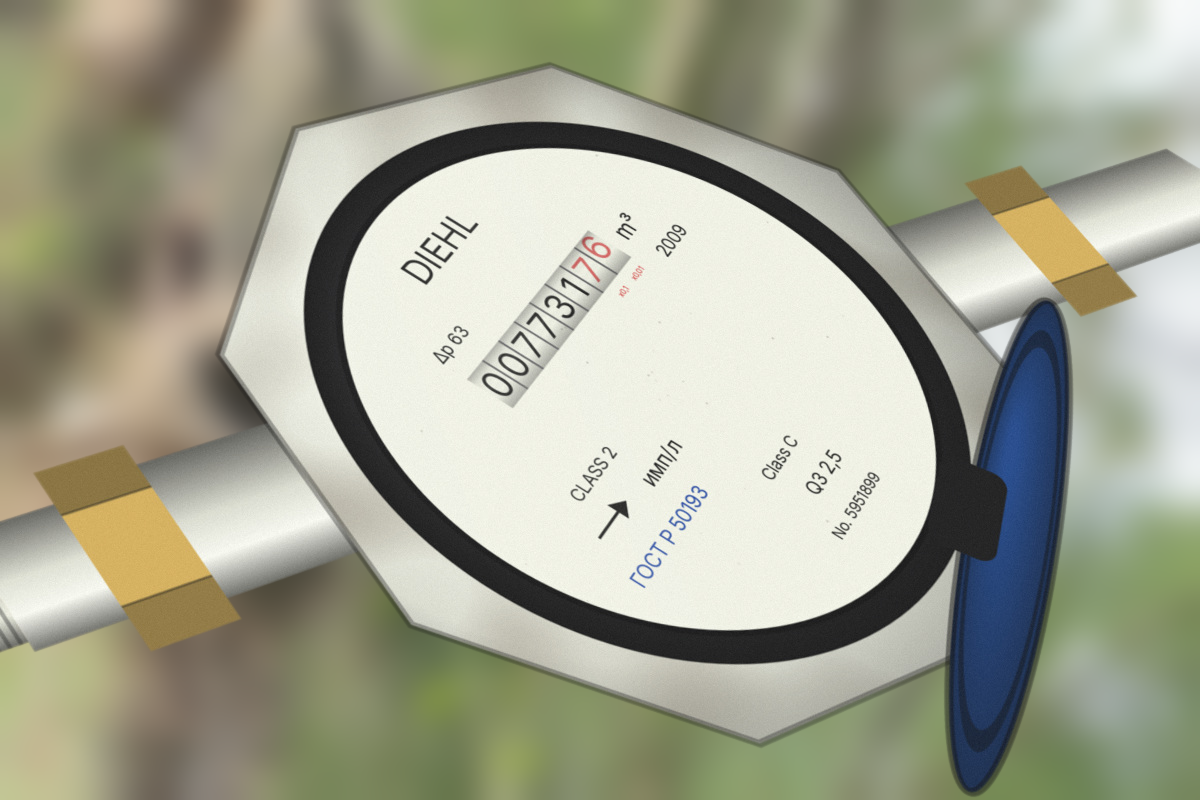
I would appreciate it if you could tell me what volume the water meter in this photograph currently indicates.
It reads 7731.76 m³
